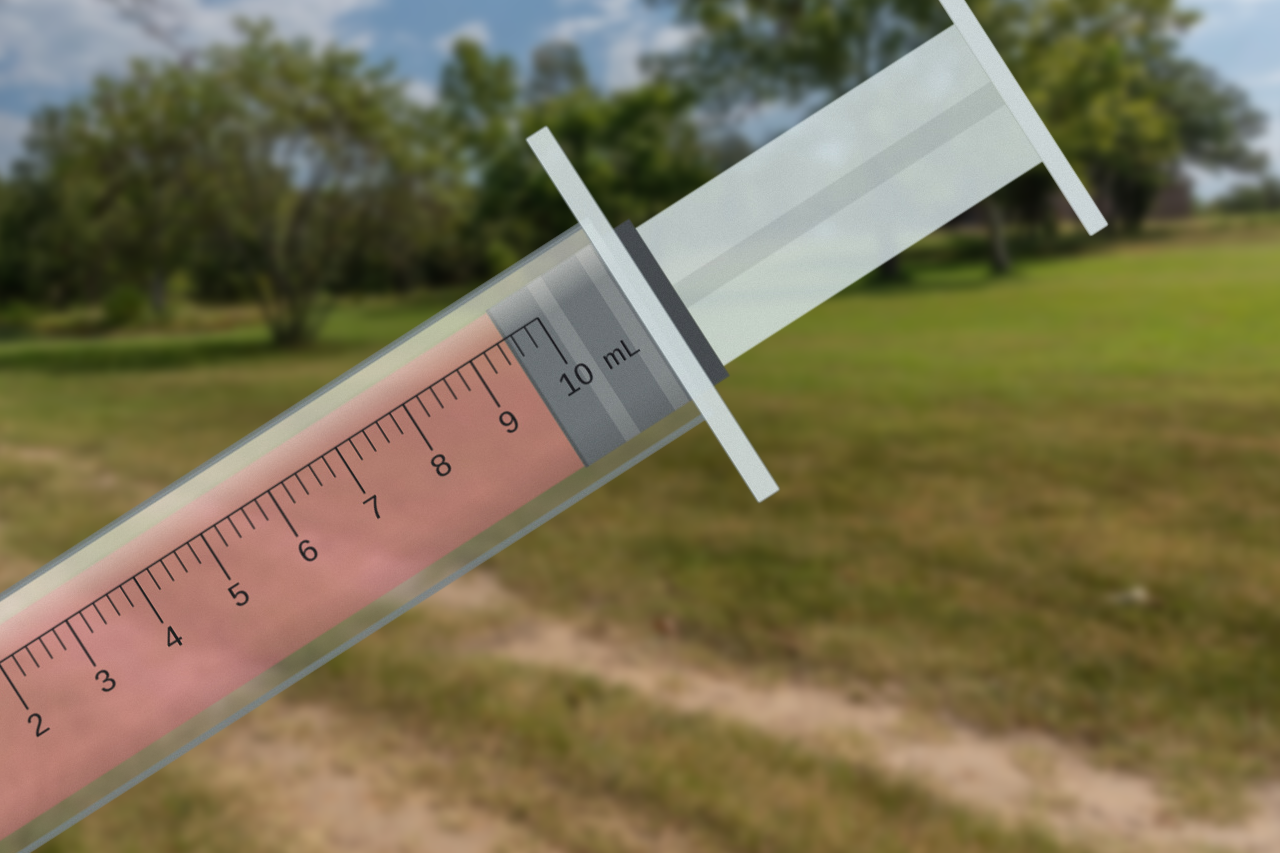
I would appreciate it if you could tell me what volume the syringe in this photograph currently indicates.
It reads 9.5 mL
